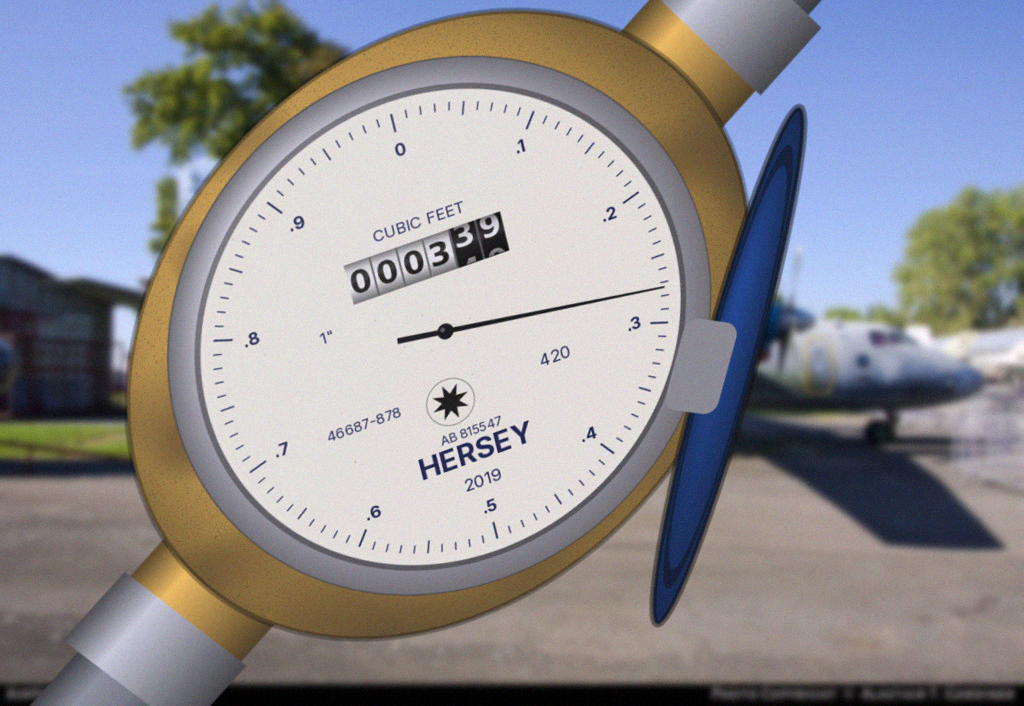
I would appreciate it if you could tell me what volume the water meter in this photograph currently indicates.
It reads 339.27 ft³
